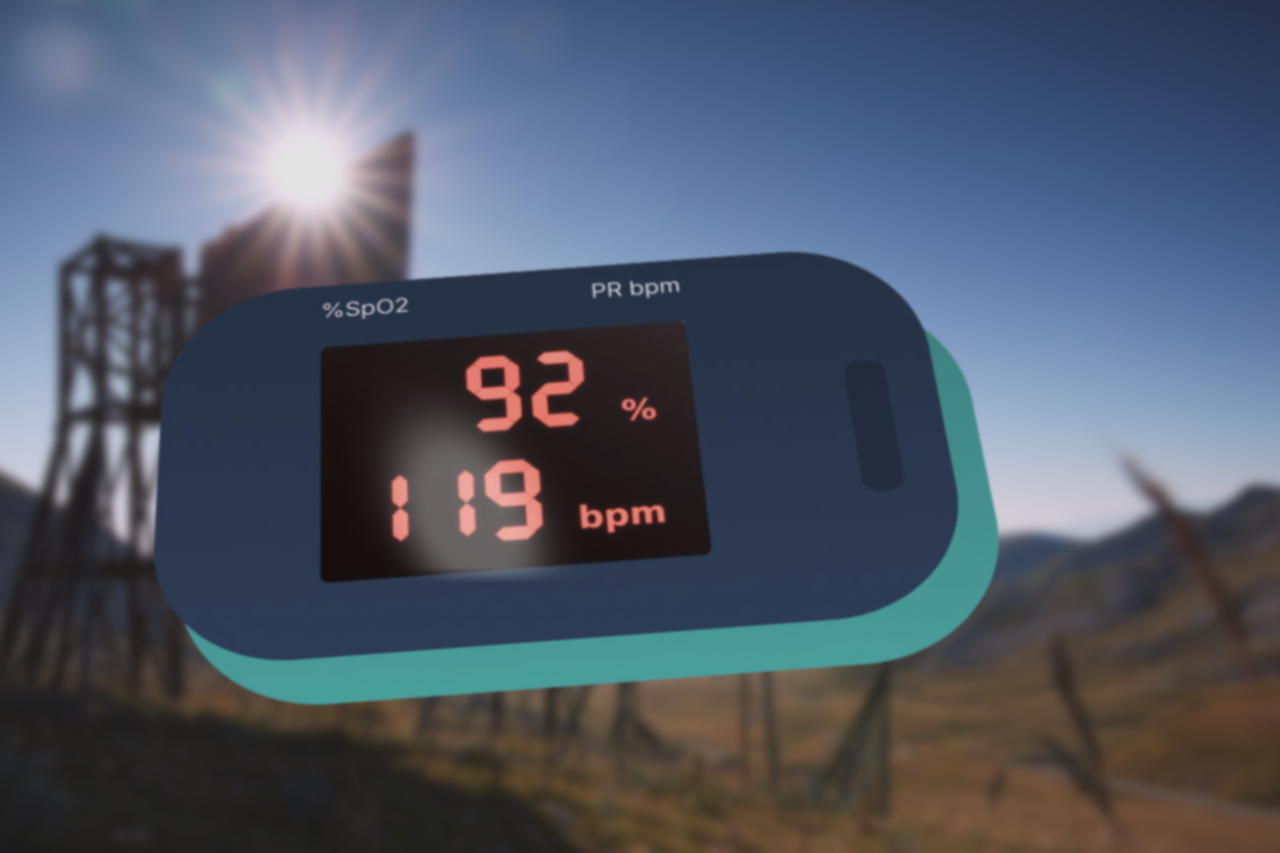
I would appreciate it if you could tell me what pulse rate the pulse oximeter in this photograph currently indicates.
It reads 119 bpm
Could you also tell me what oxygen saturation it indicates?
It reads 92 %
